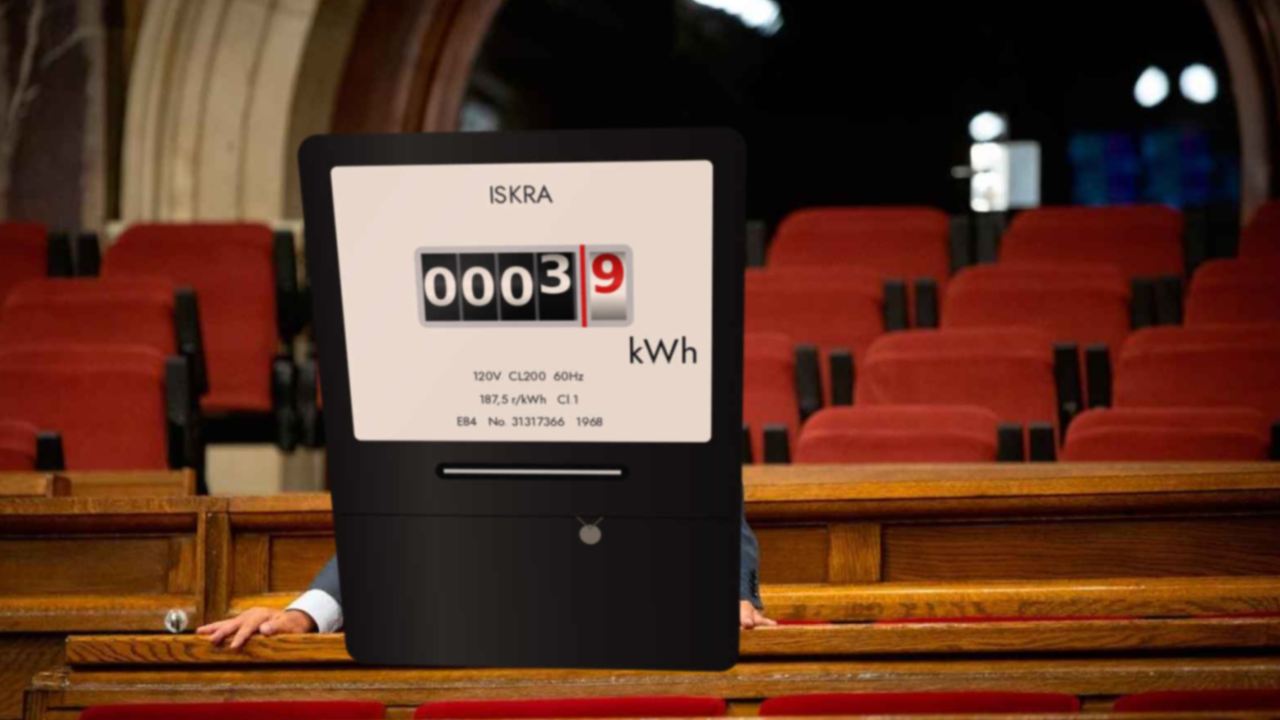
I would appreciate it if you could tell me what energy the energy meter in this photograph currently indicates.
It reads 3.9 kWh
